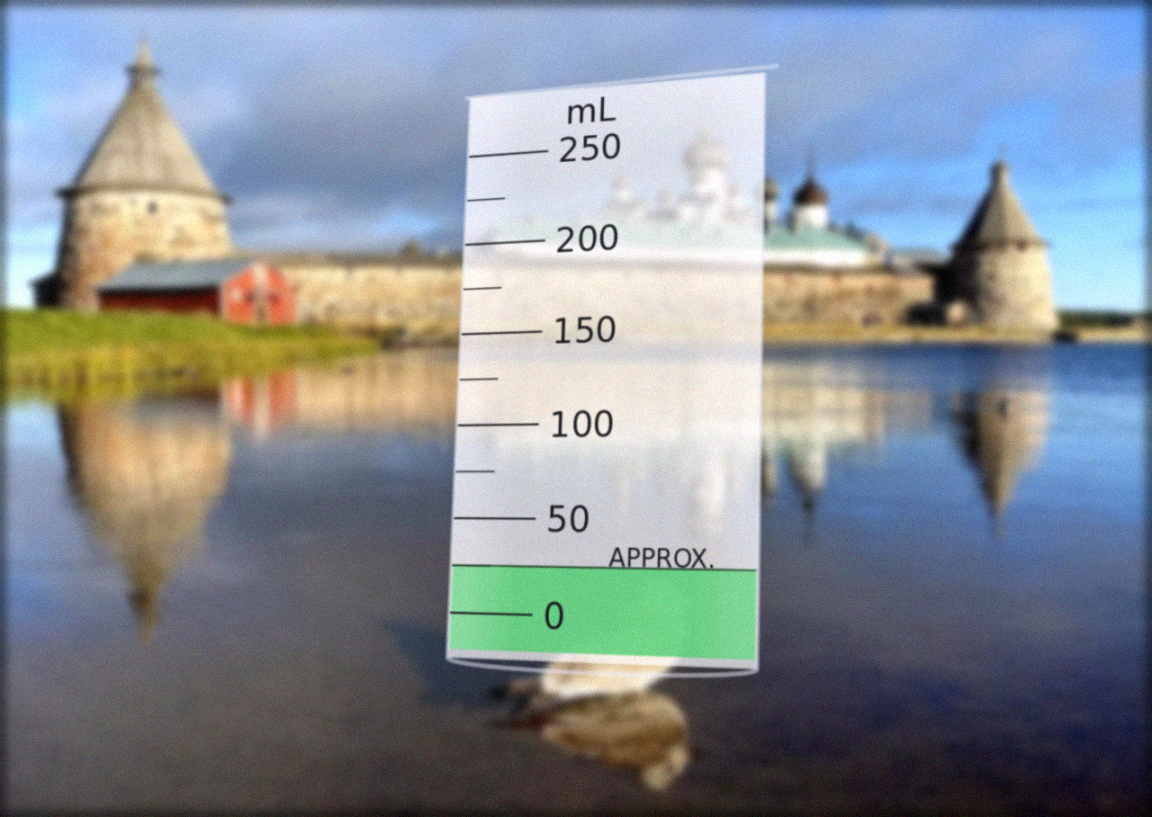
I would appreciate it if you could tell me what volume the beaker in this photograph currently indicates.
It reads 25 mL
